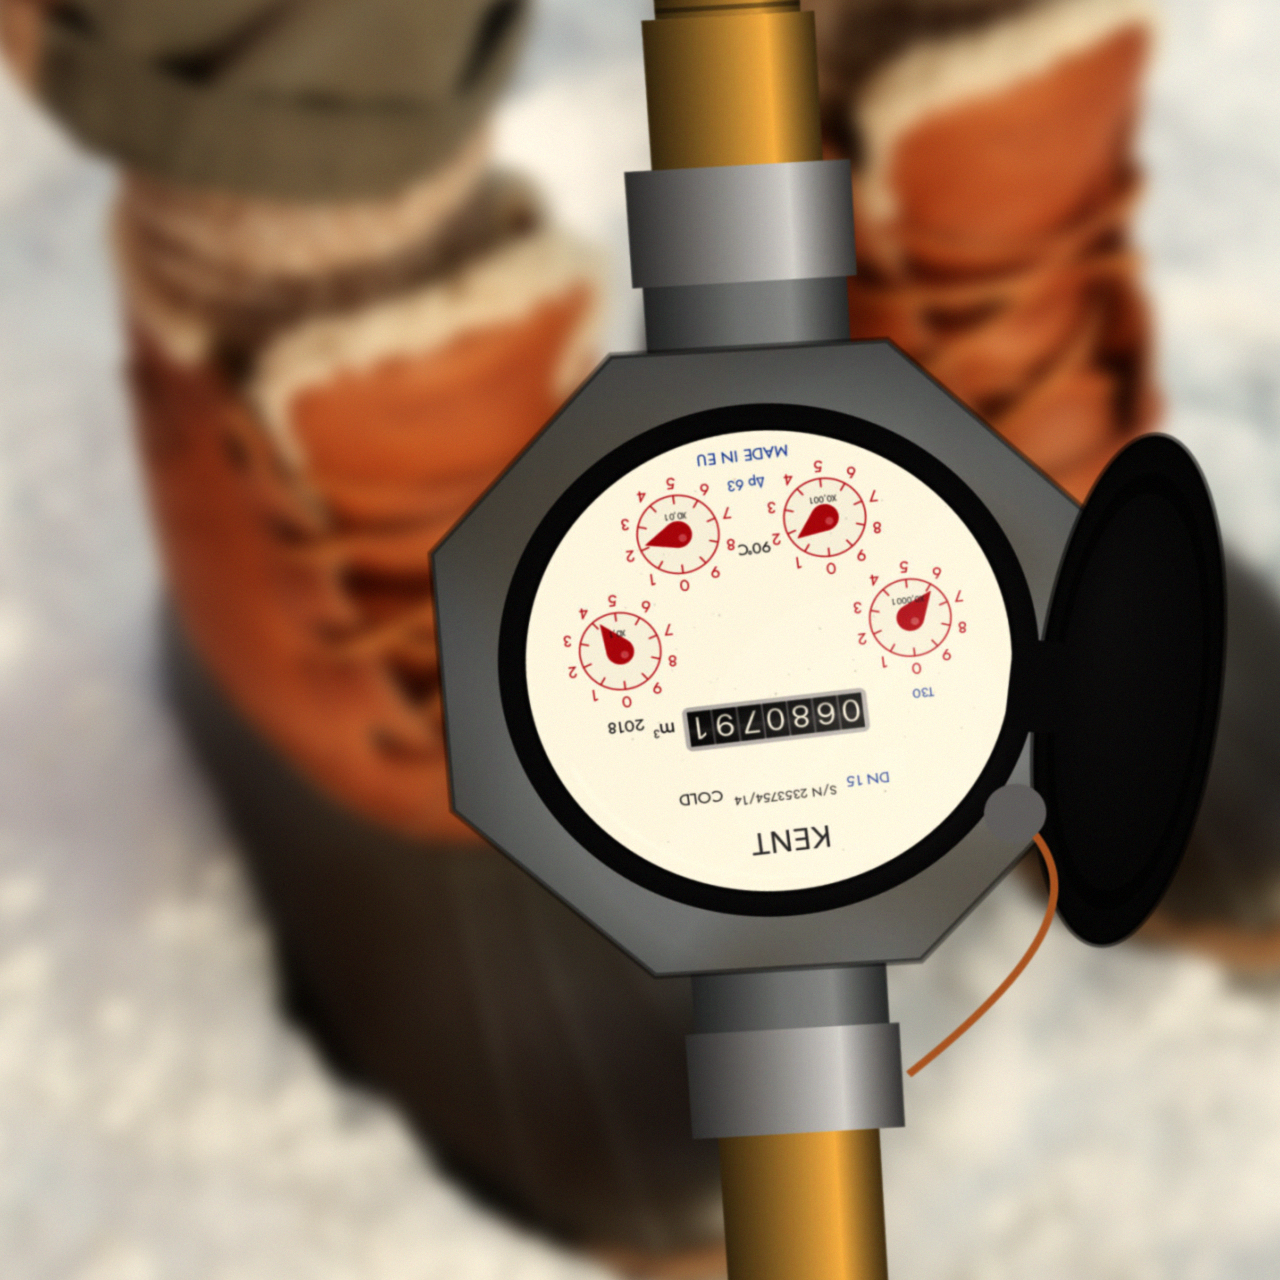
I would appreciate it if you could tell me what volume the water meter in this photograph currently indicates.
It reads 680791.4216 m³
